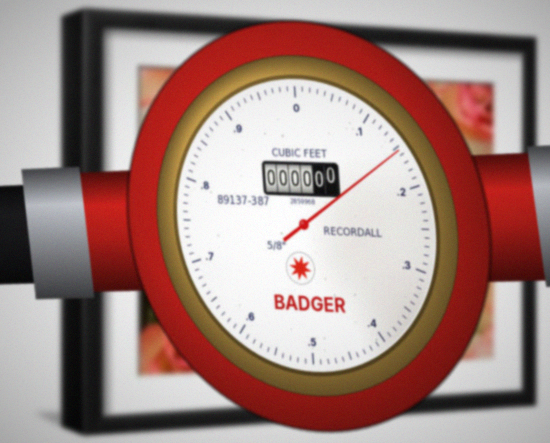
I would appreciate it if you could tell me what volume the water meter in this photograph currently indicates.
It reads 0.15 ft³
